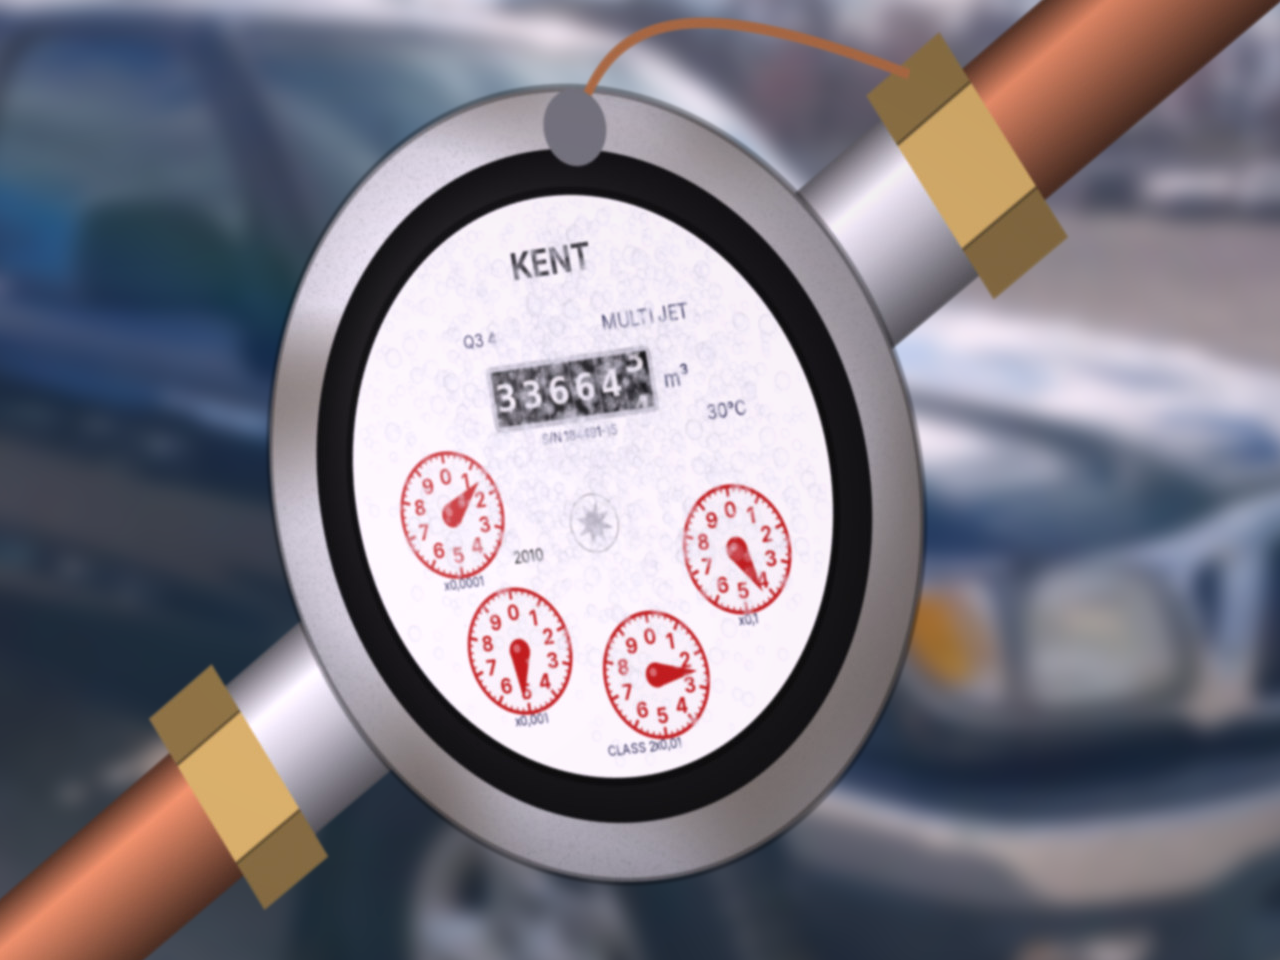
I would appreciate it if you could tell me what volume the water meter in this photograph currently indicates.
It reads 336643.4251 m³
